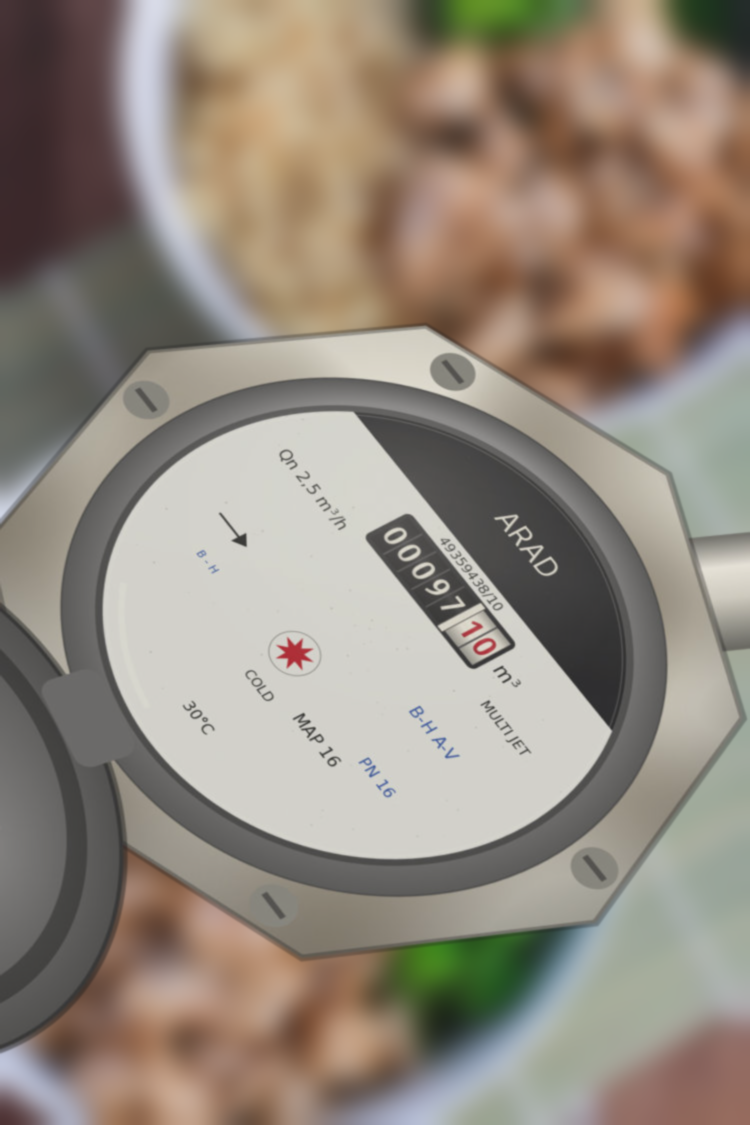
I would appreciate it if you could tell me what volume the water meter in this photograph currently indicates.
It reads 97.10 m³
